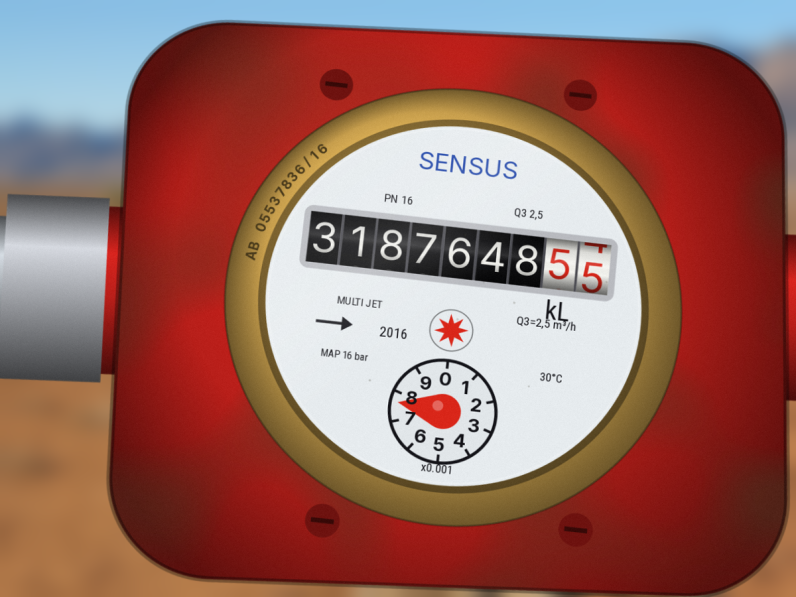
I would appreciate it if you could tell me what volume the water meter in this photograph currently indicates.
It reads 3187648.547 kL
